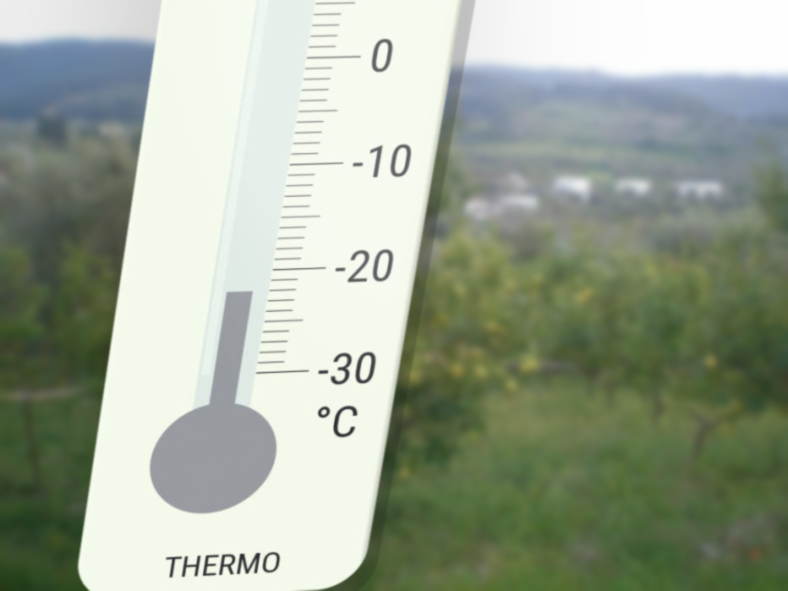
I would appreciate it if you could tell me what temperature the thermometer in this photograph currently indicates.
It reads -22 °C
